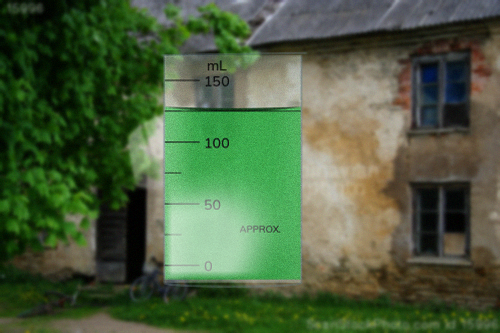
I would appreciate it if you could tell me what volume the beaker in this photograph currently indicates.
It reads 125 mL
